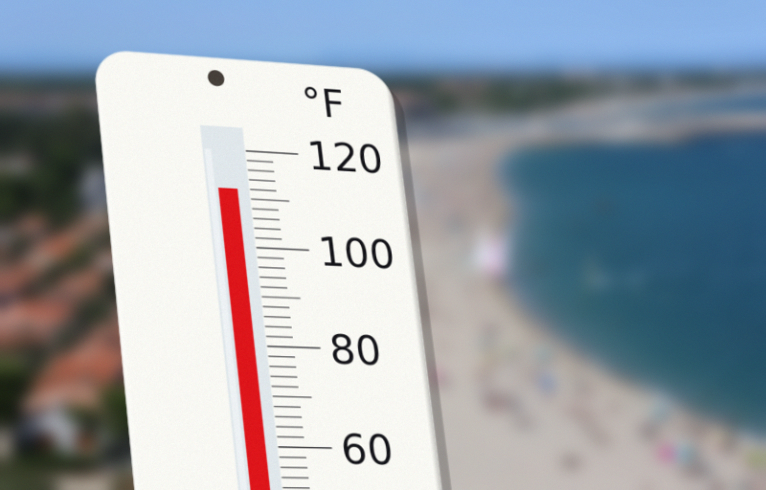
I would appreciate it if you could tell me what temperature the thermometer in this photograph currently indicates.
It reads 112 °F
